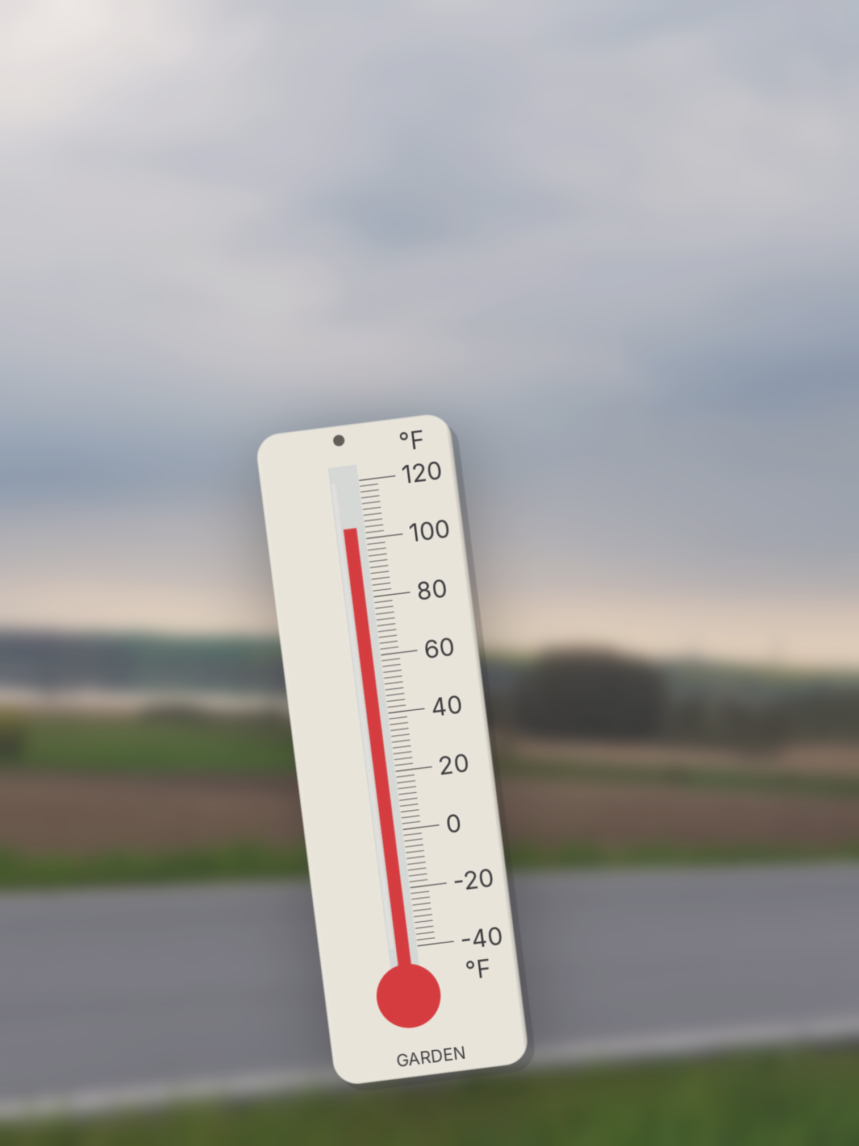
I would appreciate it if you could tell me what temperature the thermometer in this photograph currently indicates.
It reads 104 °F
